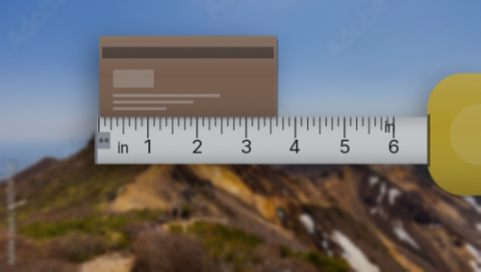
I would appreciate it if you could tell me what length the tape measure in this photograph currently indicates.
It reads 3.625 in
